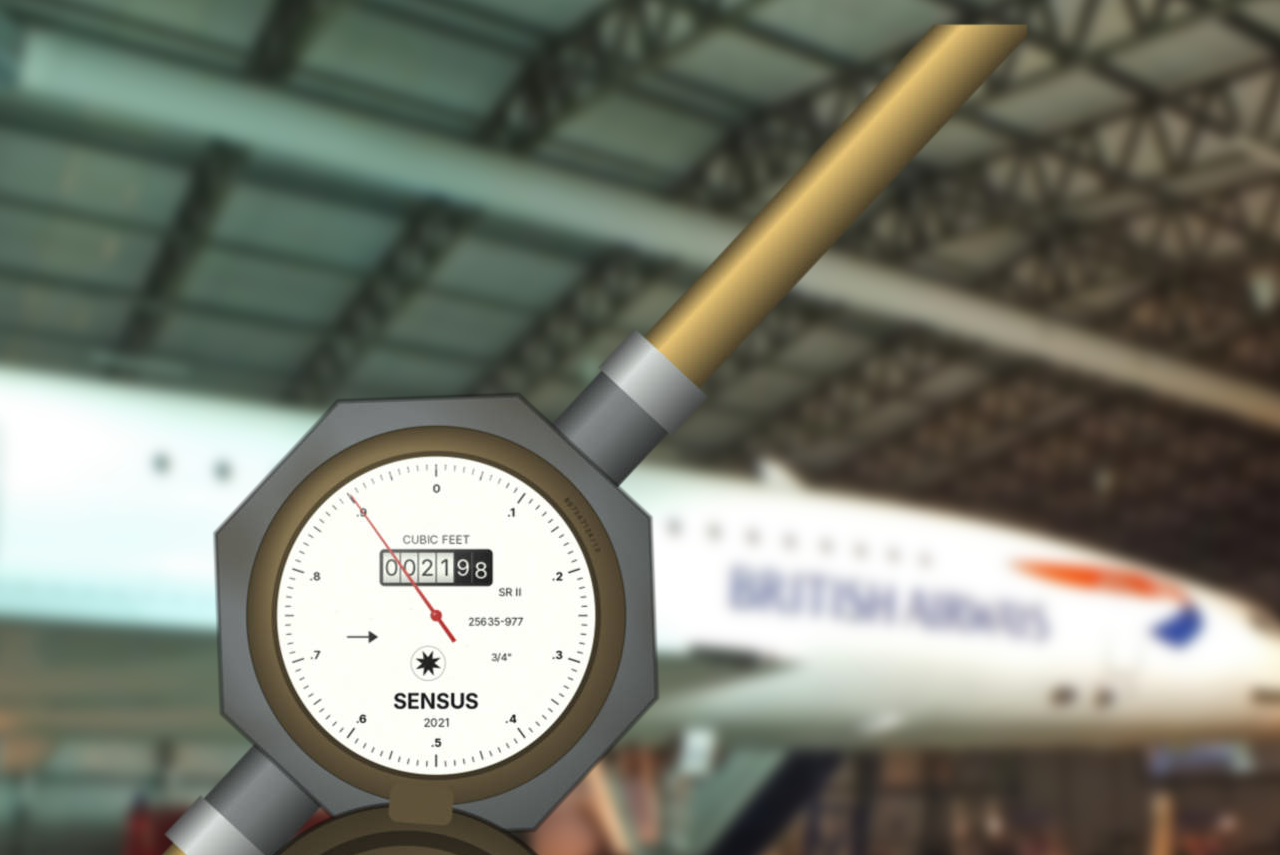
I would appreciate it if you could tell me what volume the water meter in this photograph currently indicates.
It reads 2197.90 ft³
